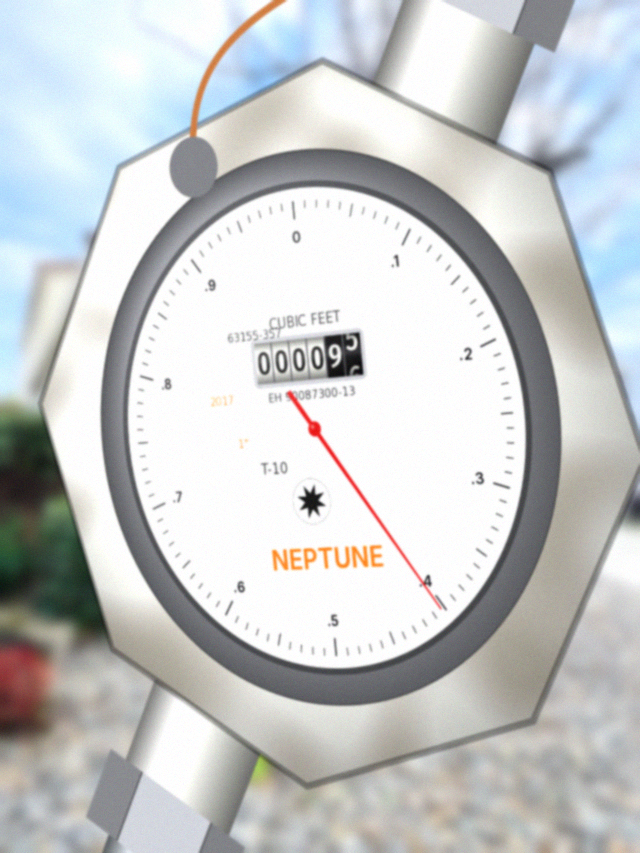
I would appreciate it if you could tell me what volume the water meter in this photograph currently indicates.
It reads 95.40 ft³
